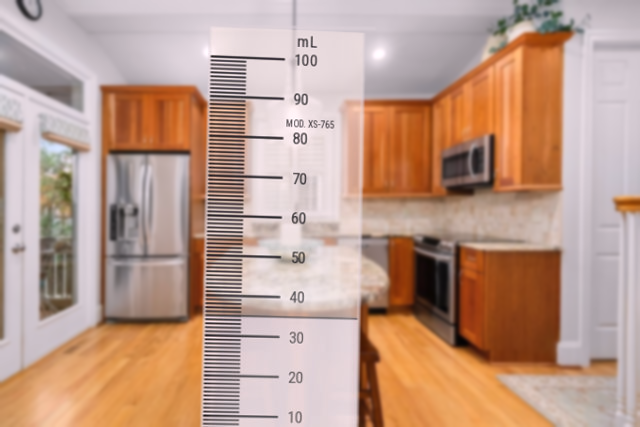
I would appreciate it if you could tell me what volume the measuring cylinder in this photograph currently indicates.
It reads 35 mL
